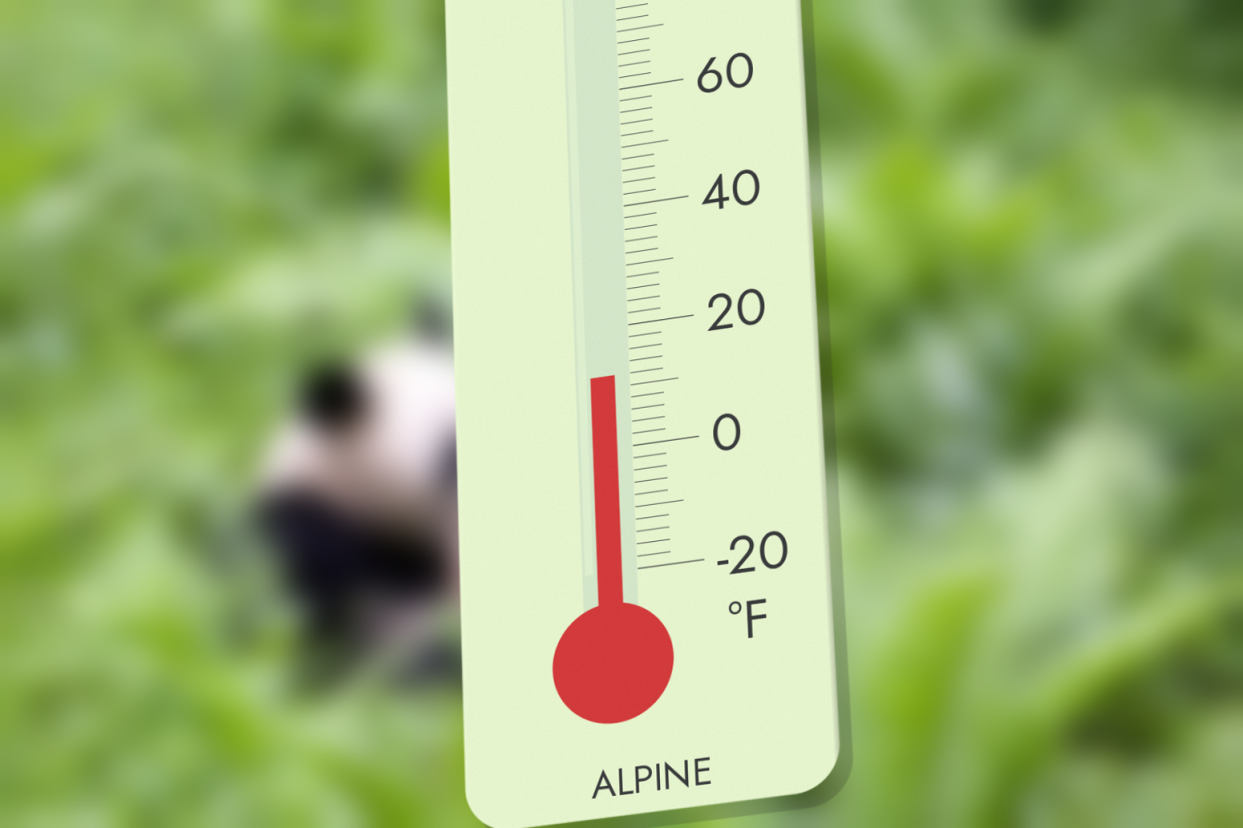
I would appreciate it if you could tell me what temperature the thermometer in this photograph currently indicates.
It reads 12 °F
